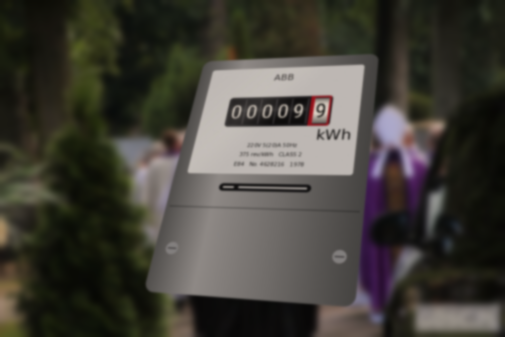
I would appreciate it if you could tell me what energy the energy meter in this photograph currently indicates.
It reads 9.9 kWh
